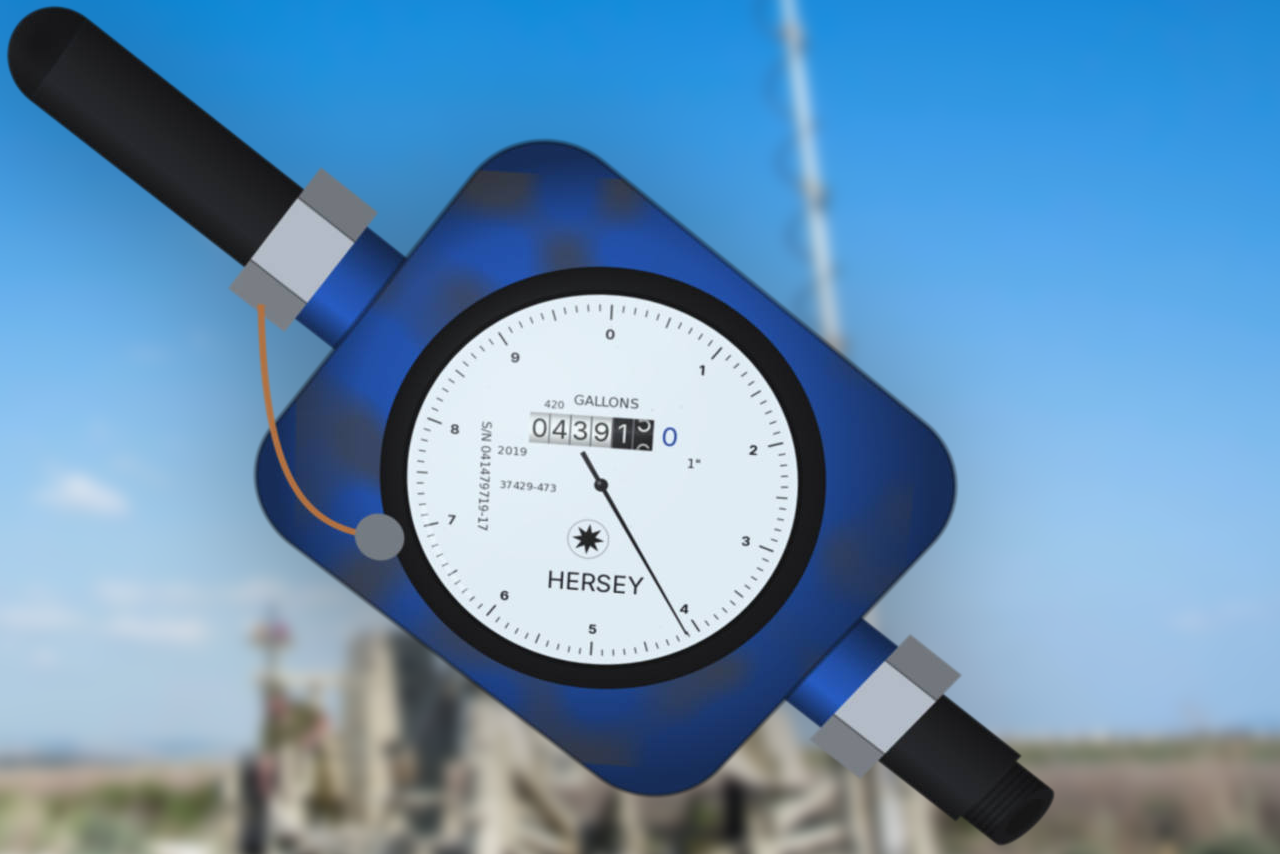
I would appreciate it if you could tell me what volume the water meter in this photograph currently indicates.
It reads 439154.1 gal
